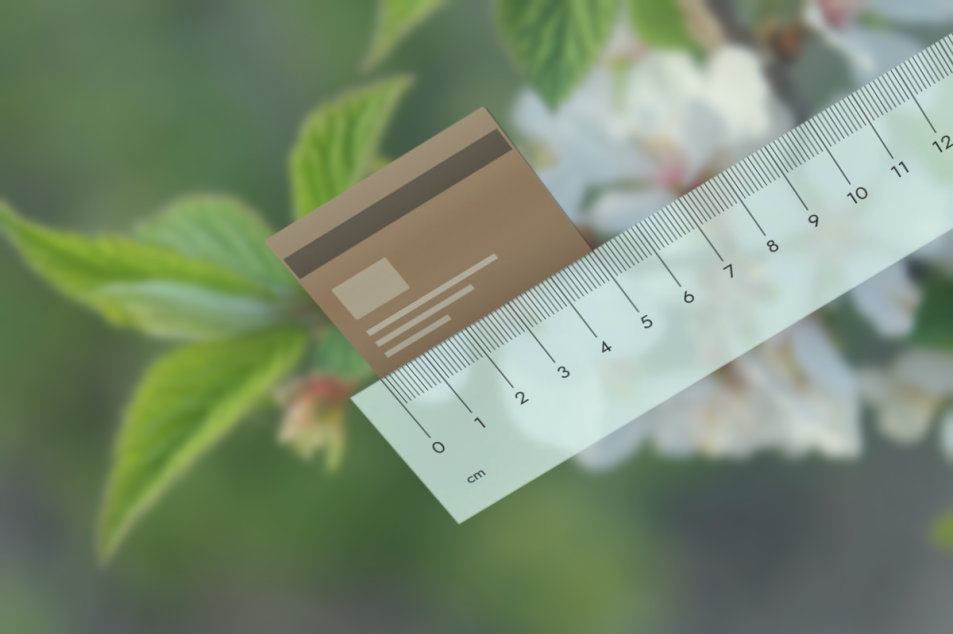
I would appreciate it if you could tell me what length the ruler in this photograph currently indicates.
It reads 5 cm
